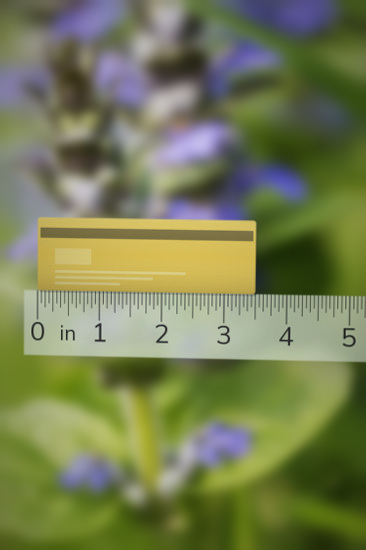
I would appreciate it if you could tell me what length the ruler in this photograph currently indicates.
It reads 3.5 in
